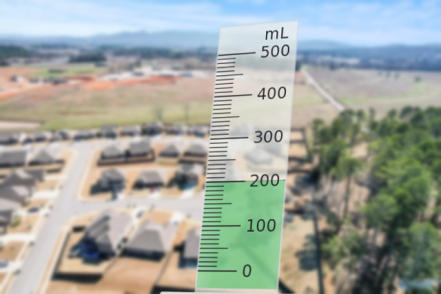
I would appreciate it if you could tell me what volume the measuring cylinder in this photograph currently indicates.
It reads 200 mL
